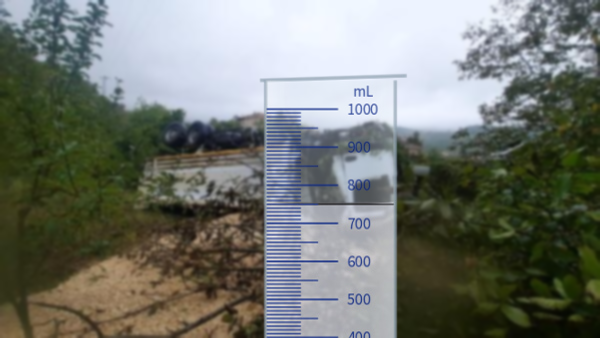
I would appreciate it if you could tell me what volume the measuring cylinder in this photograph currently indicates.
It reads 750 mL
